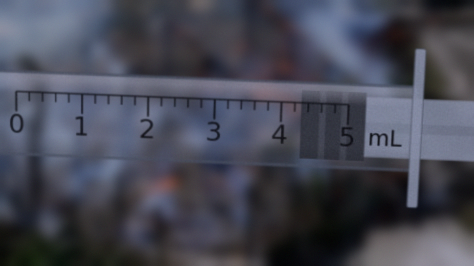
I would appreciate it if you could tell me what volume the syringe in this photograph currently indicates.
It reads 4.3 mL
